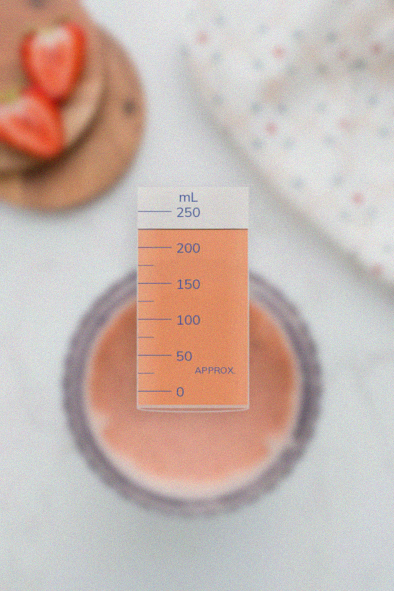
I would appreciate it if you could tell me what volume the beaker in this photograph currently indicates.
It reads 225 mL
